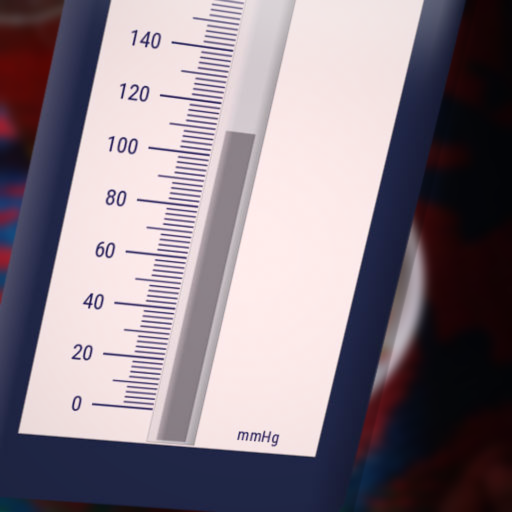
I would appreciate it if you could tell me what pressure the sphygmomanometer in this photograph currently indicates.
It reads 110 mmHg
